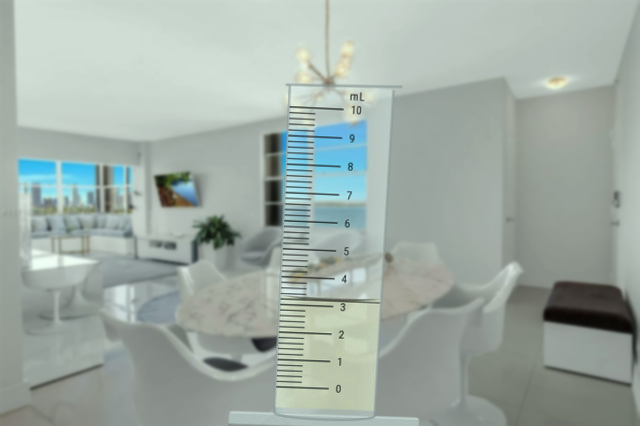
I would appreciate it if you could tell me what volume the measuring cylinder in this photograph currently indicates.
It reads 3.2 mL
